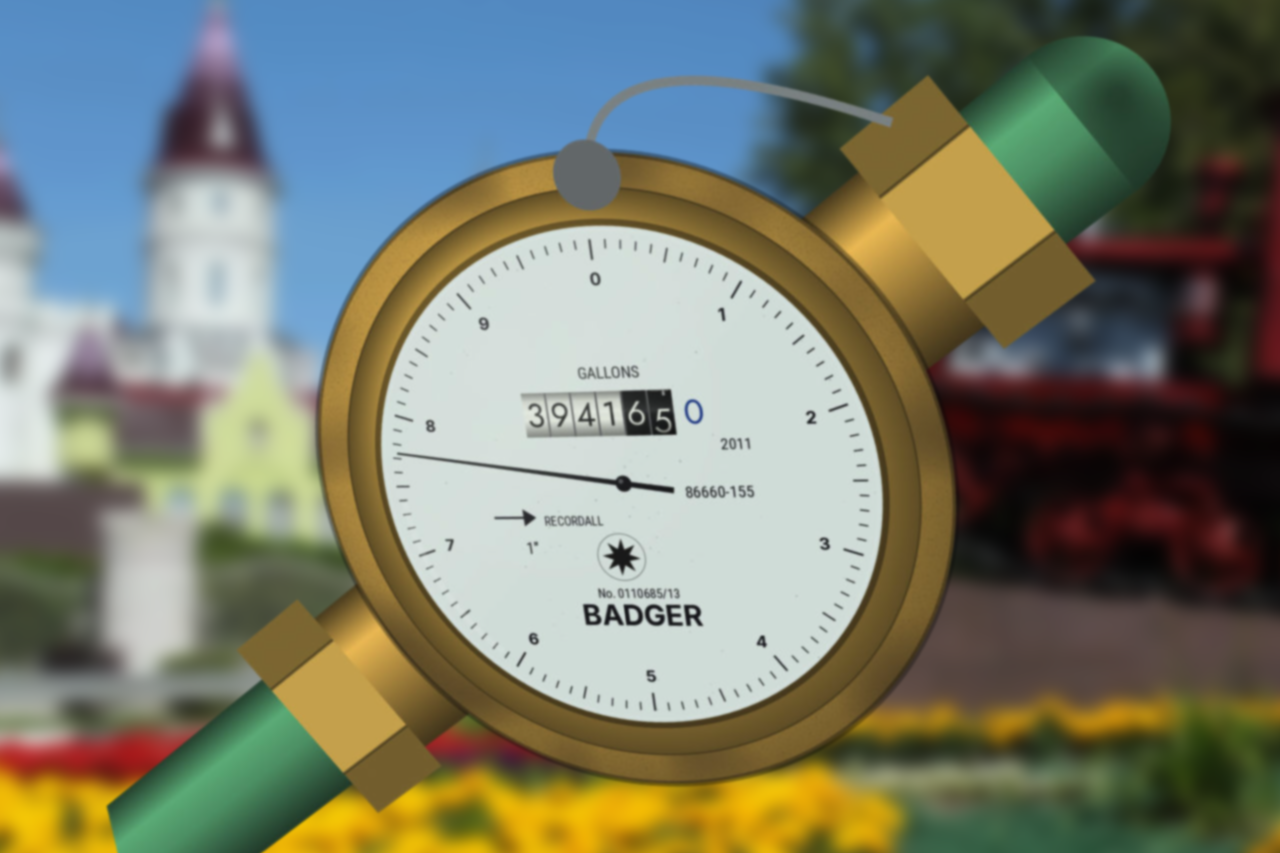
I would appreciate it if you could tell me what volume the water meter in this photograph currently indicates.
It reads 3941647.7 gal
